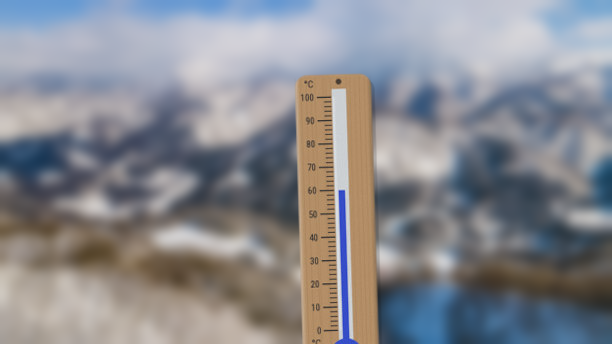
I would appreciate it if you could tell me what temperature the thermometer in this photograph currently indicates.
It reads 60 °C
